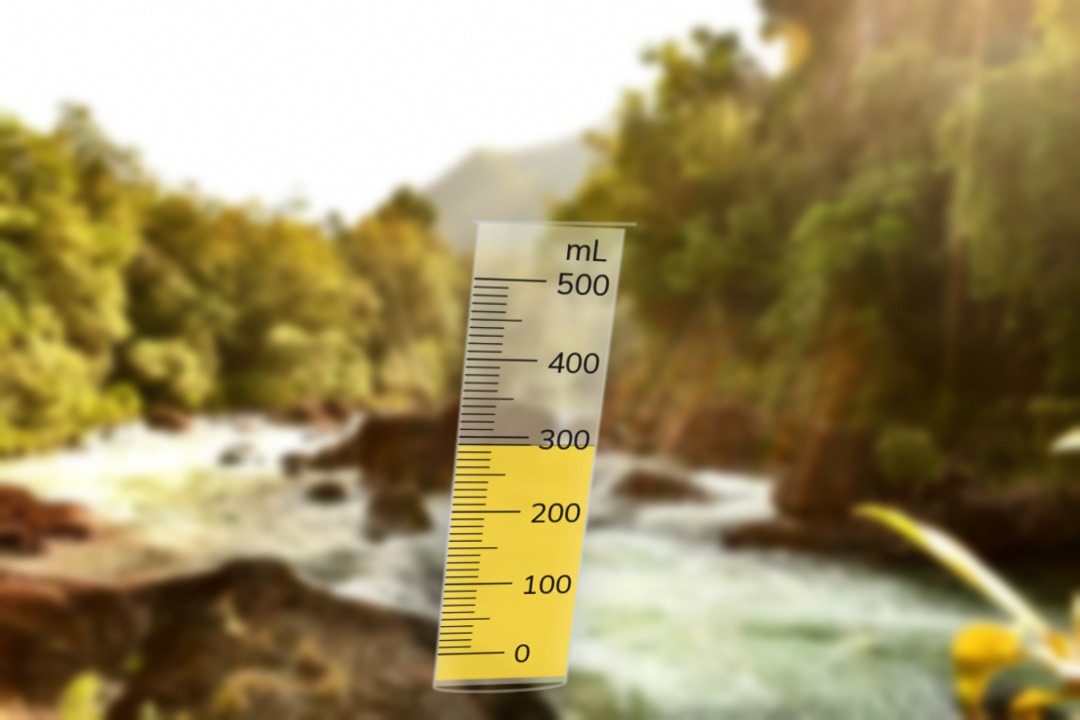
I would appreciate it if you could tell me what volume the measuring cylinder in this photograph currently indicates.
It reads 290 mL
